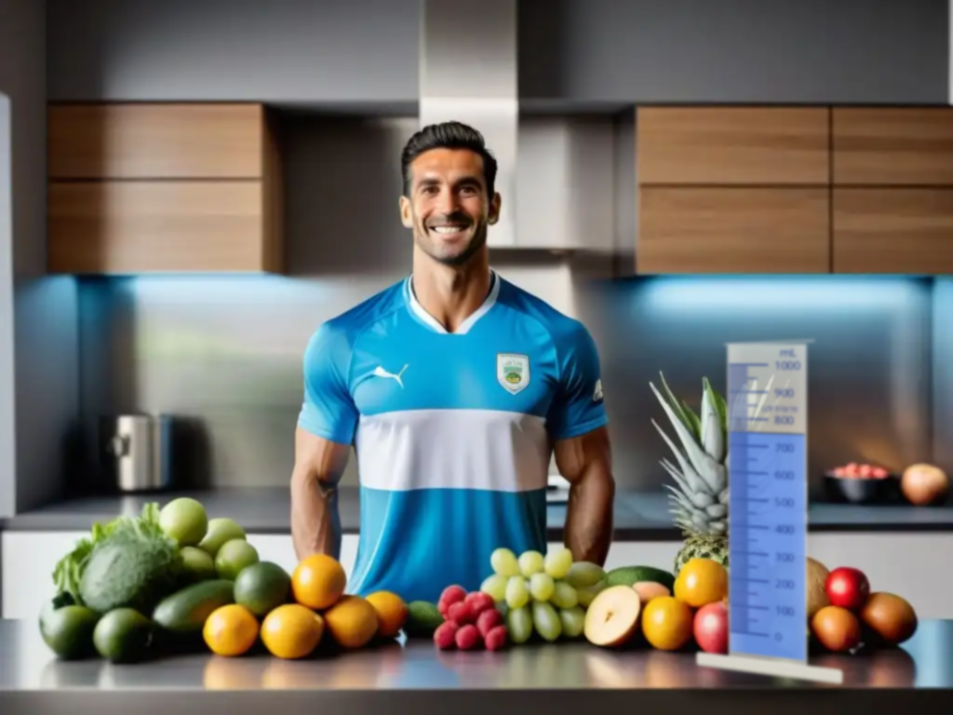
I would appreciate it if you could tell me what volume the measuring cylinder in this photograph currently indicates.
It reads 750 mL
